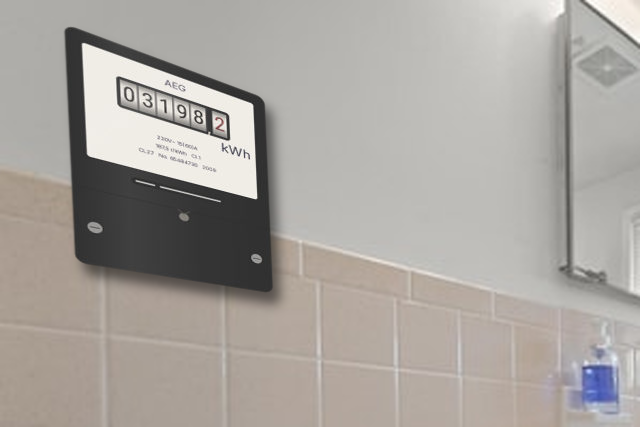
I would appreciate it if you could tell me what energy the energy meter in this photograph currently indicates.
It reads 3198.2 kWh
